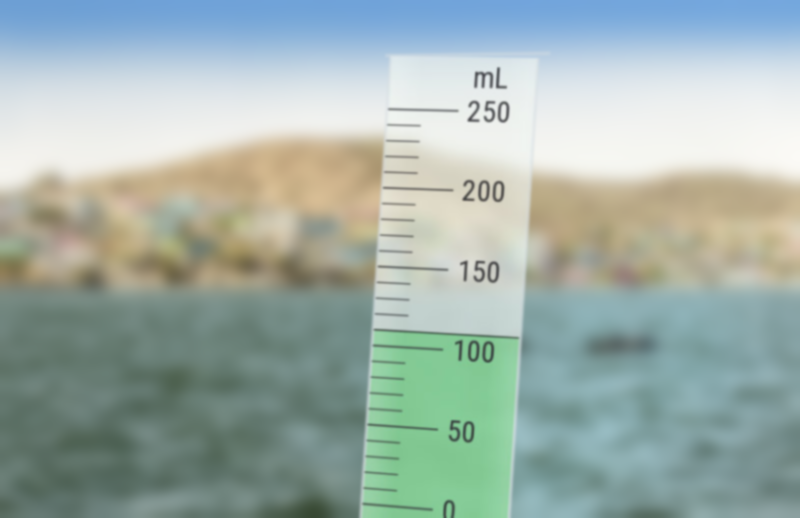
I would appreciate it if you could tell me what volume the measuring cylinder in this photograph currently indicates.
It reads 110 mL
